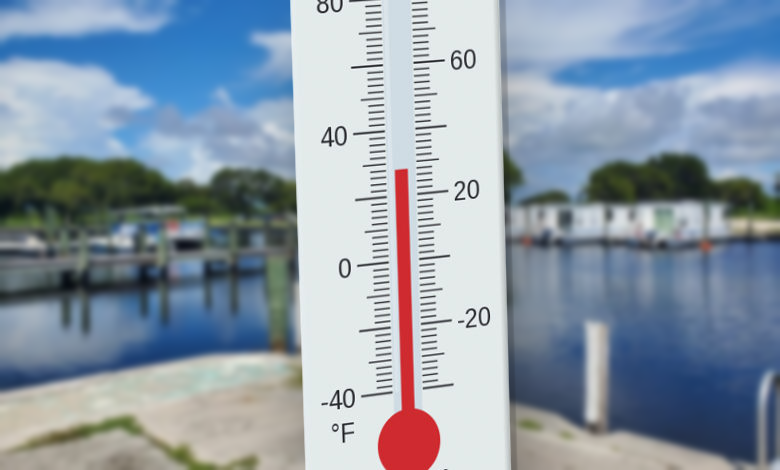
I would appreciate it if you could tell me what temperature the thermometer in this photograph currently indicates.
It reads 28 °F
